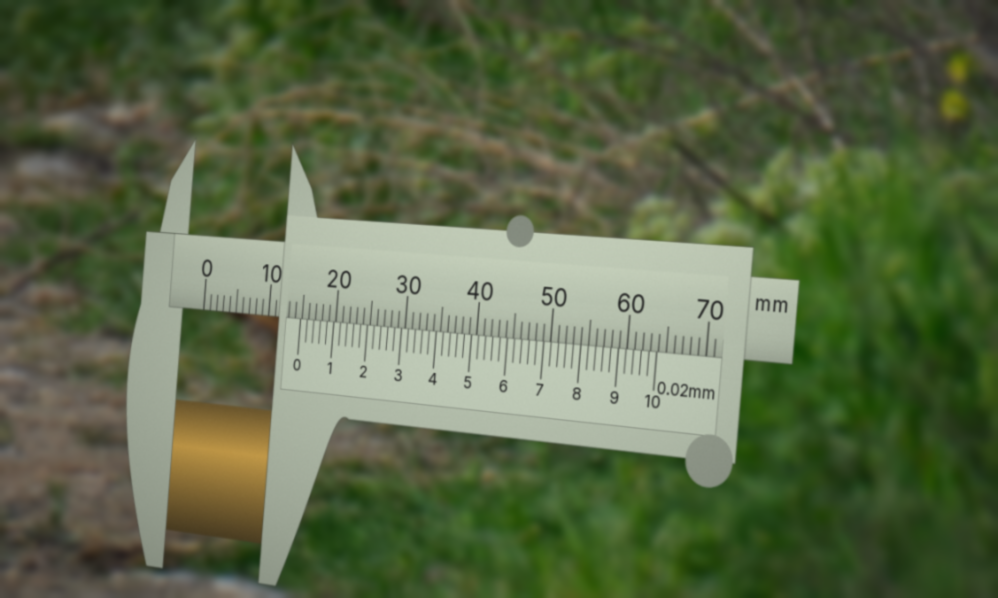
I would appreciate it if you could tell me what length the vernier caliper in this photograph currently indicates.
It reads 14.8 mm
